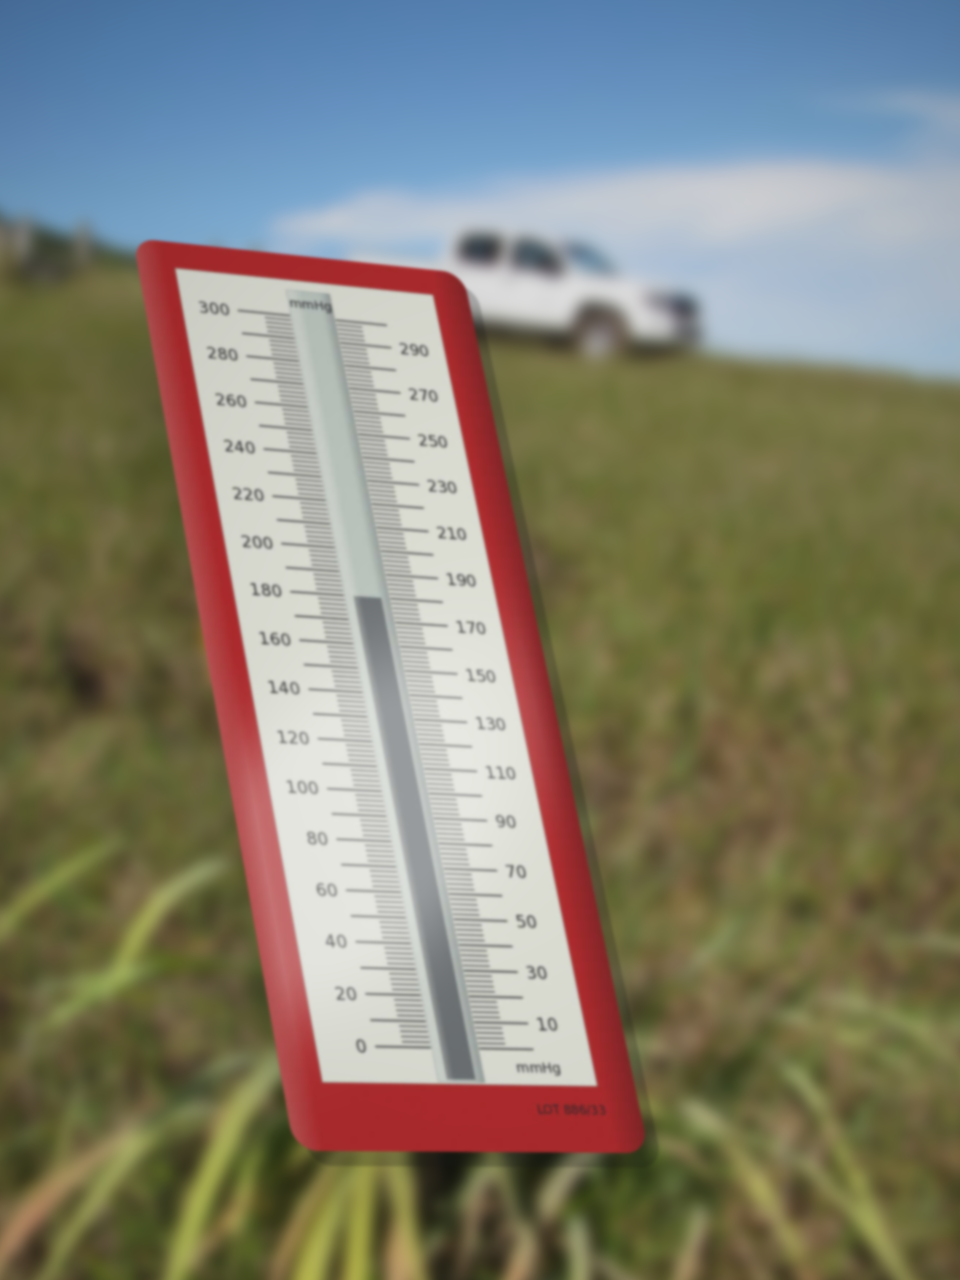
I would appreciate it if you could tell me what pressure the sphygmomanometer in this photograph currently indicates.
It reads 180 mmHg
